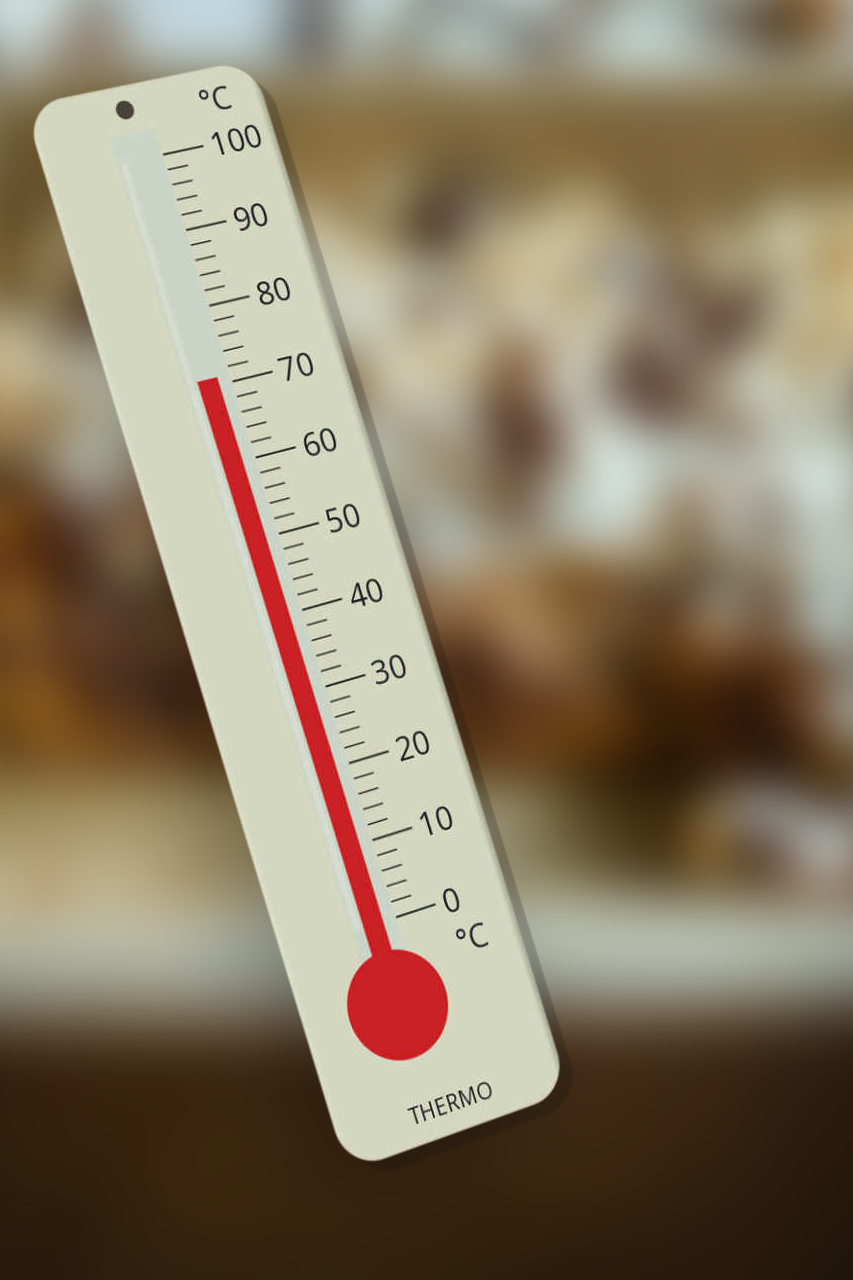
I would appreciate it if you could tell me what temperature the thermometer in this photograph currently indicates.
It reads 71 °C
